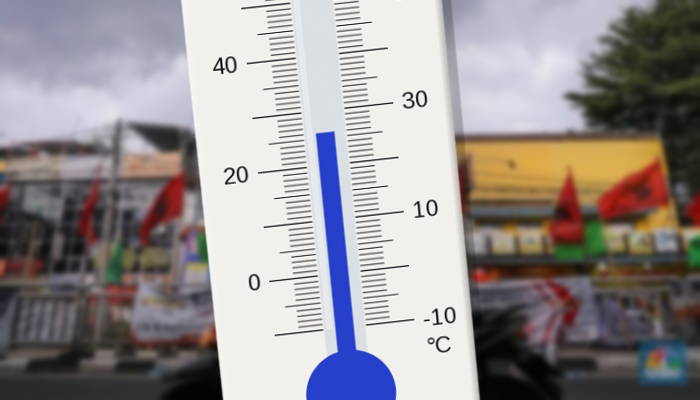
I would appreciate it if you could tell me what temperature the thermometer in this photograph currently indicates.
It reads 26 °C
